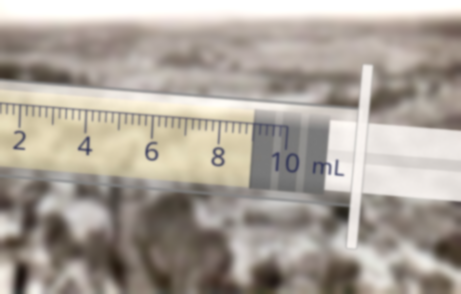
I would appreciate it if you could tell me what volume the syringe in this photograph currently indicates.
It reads 9 mL
